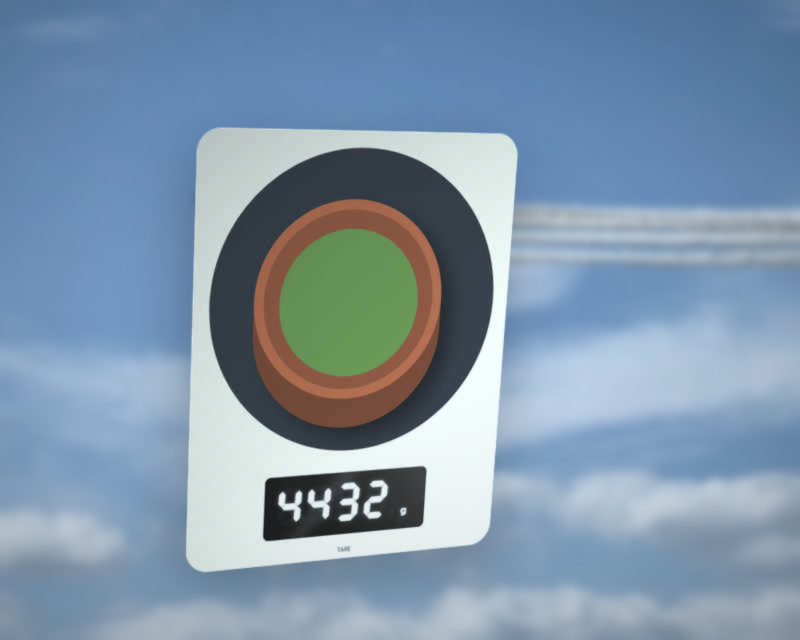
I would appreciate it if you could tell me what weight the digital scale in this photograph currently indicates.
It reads 4432 g
